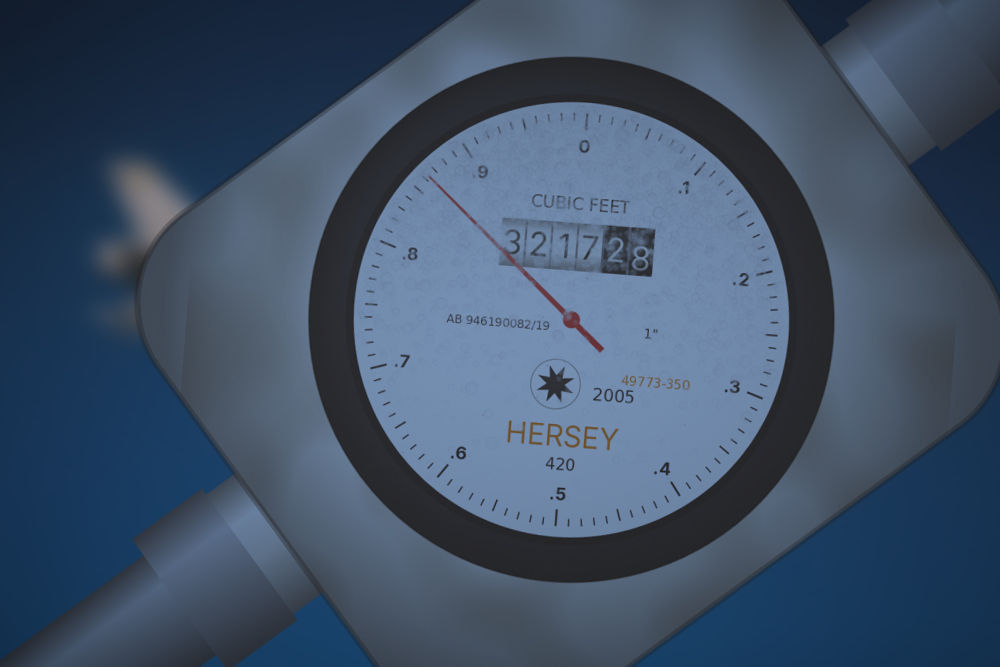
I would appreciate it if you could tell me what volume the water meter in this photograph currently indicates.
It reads 321727.86 ft³
